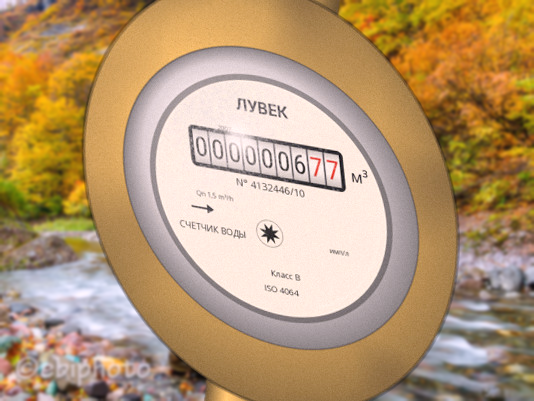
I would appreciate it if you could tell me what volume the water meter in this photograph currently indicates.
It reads 6.77 m³
